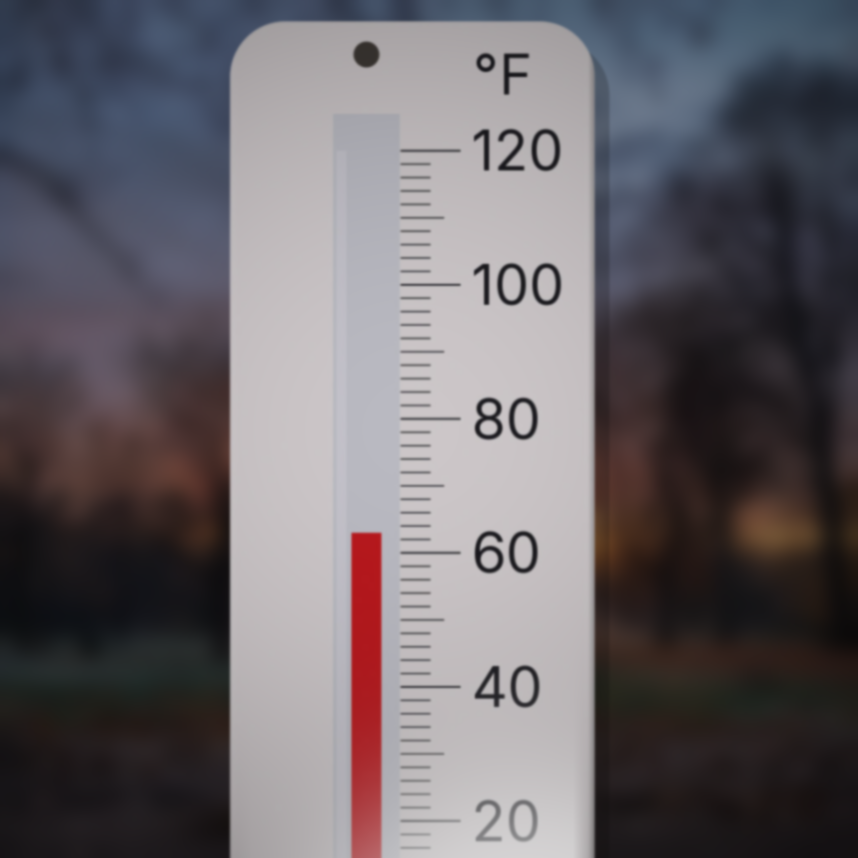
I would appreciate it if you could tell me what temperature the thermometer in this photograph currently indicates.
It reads 63 °F
